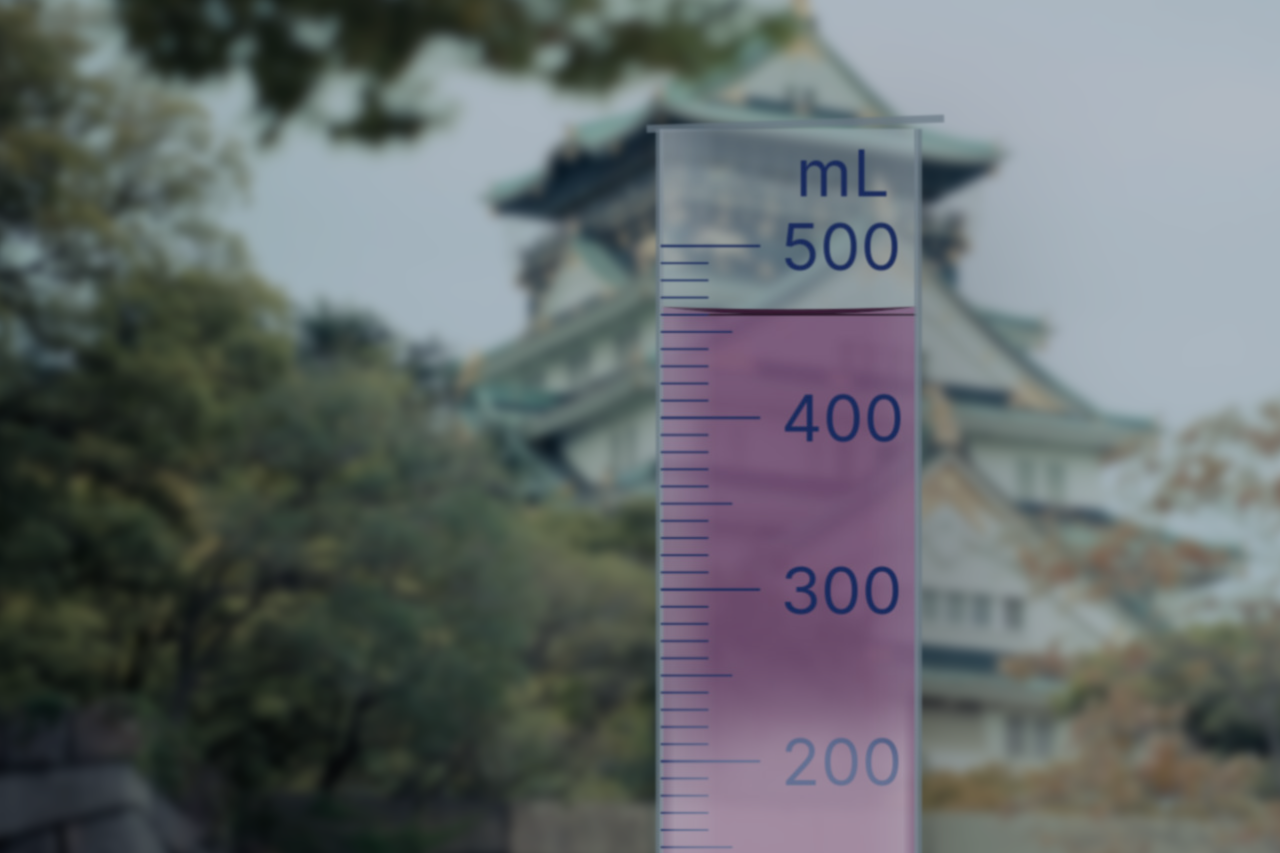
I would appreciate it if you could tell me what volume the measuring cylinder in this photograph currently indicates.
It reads 460 mL
